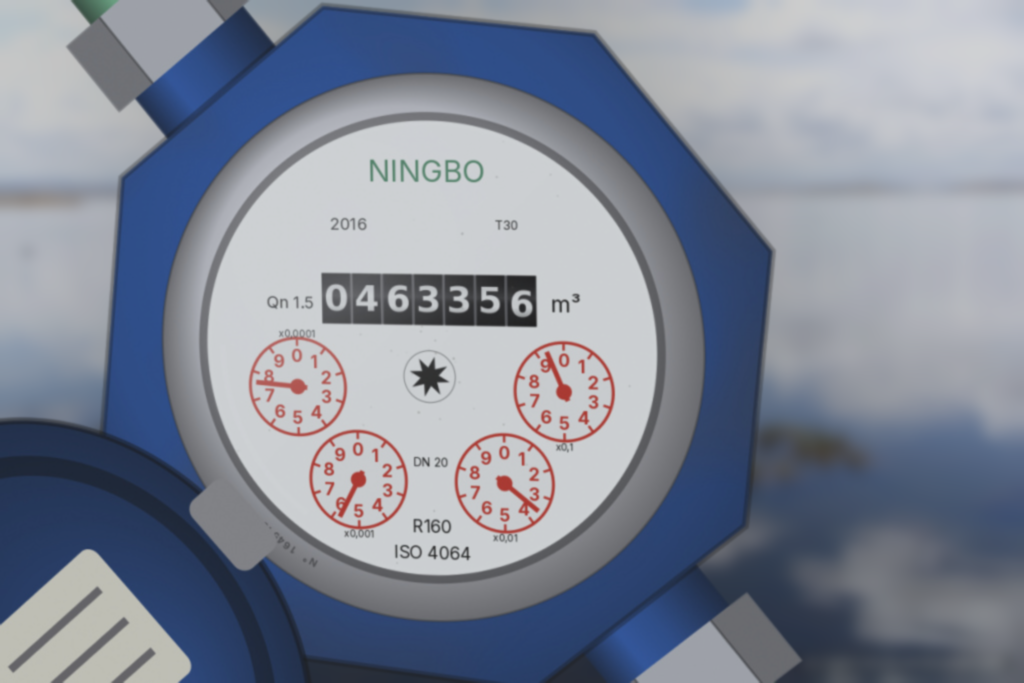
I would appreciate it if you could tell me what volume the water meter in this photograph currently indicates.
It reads 463355.9357 m³
